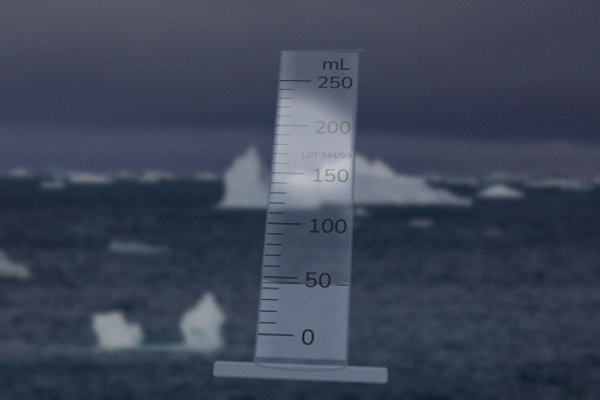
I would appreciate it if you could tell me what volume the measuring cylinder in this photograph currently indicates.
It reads 45 mL
